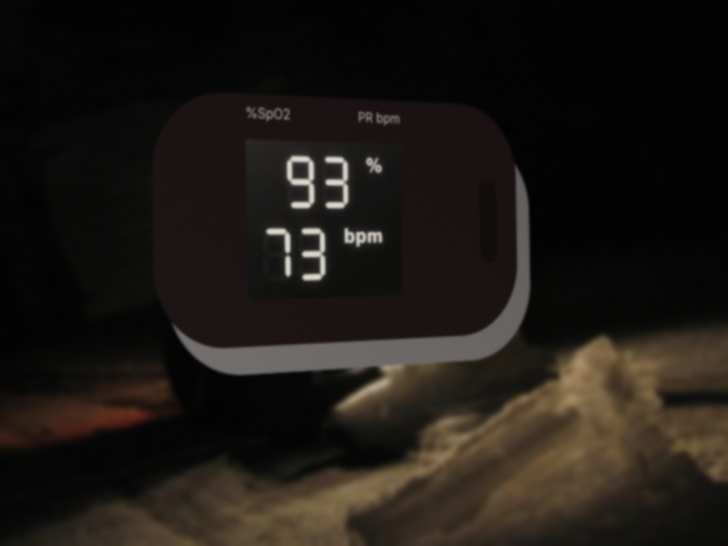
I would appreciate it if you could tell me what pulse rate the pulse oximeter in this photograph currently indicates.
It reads 73 bpm
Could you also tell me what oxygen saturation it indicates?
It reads 93 %
